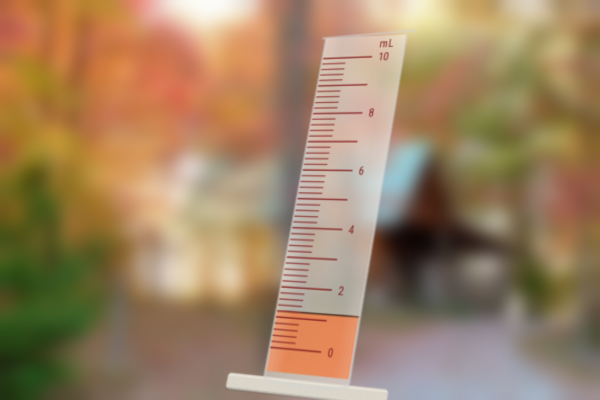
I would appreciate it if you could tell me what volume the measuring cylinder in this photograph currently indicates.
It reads 1.2 mL
